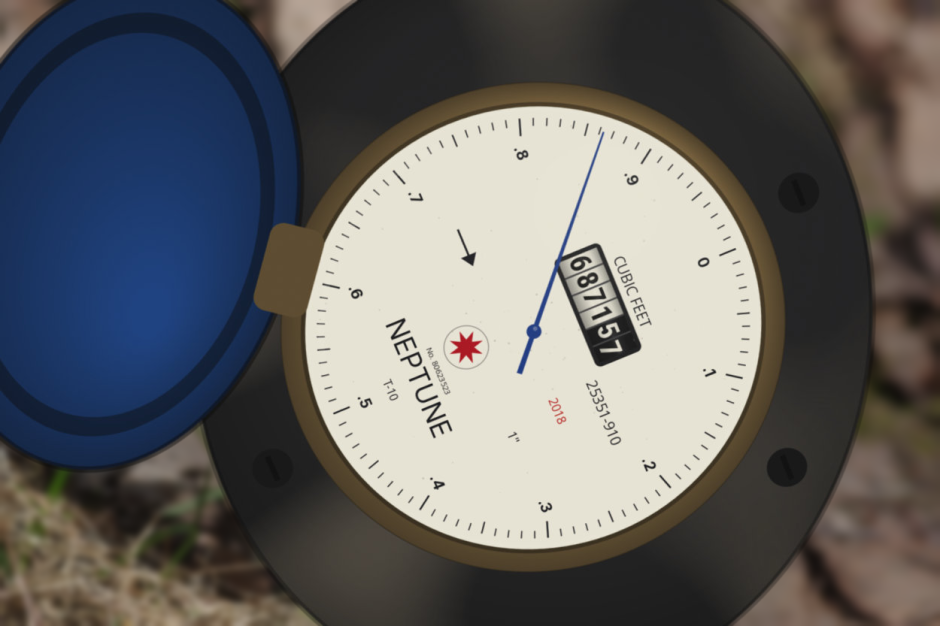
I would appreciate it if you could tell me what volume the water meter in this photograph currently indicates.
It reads 687156.86 ft³
